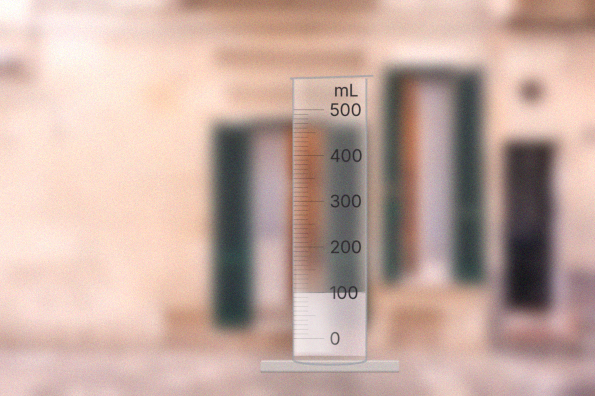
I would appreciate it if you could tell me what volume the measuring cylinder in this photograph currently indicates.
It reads 100 mL
